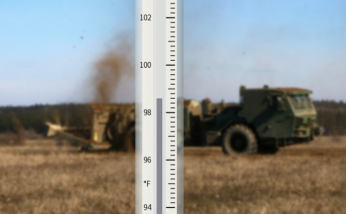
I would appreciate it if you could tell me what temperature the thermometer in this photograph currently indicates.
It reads 98.6 °F
